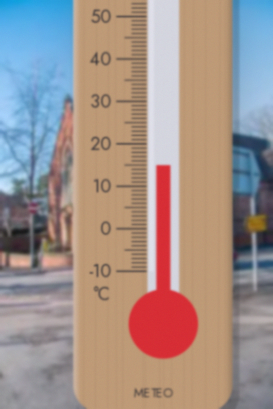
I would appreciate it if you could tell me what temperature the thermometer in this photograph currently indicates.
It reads 15 °C
